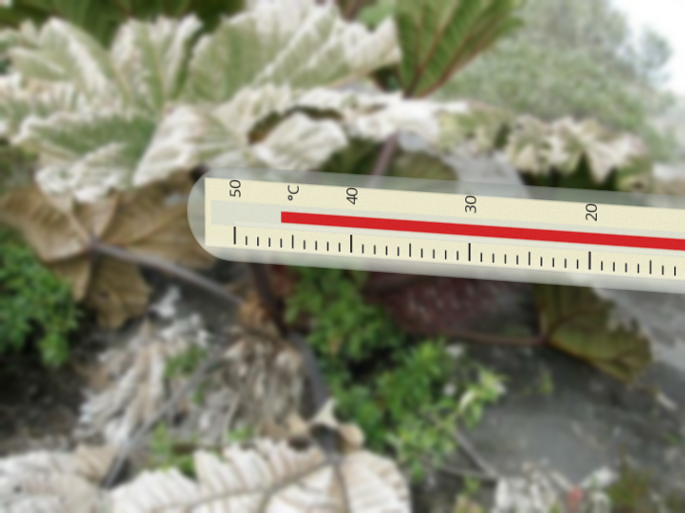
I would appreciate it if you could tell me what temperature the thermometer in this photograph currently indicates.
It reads 46 °C
